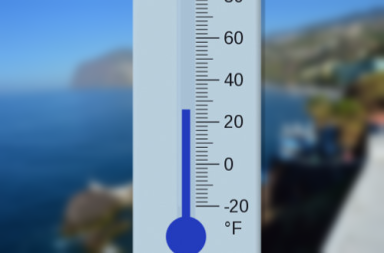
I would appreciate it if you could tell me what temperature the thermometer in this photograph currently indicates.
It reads 26 °F
